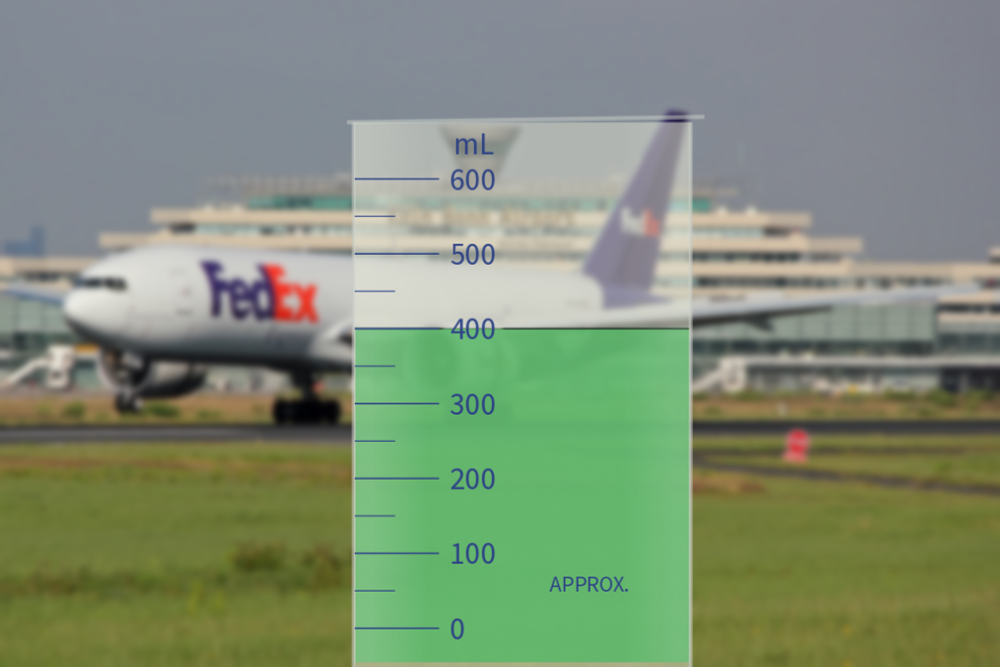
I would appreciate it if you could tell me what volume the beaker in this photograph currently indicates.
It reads 400 mL
